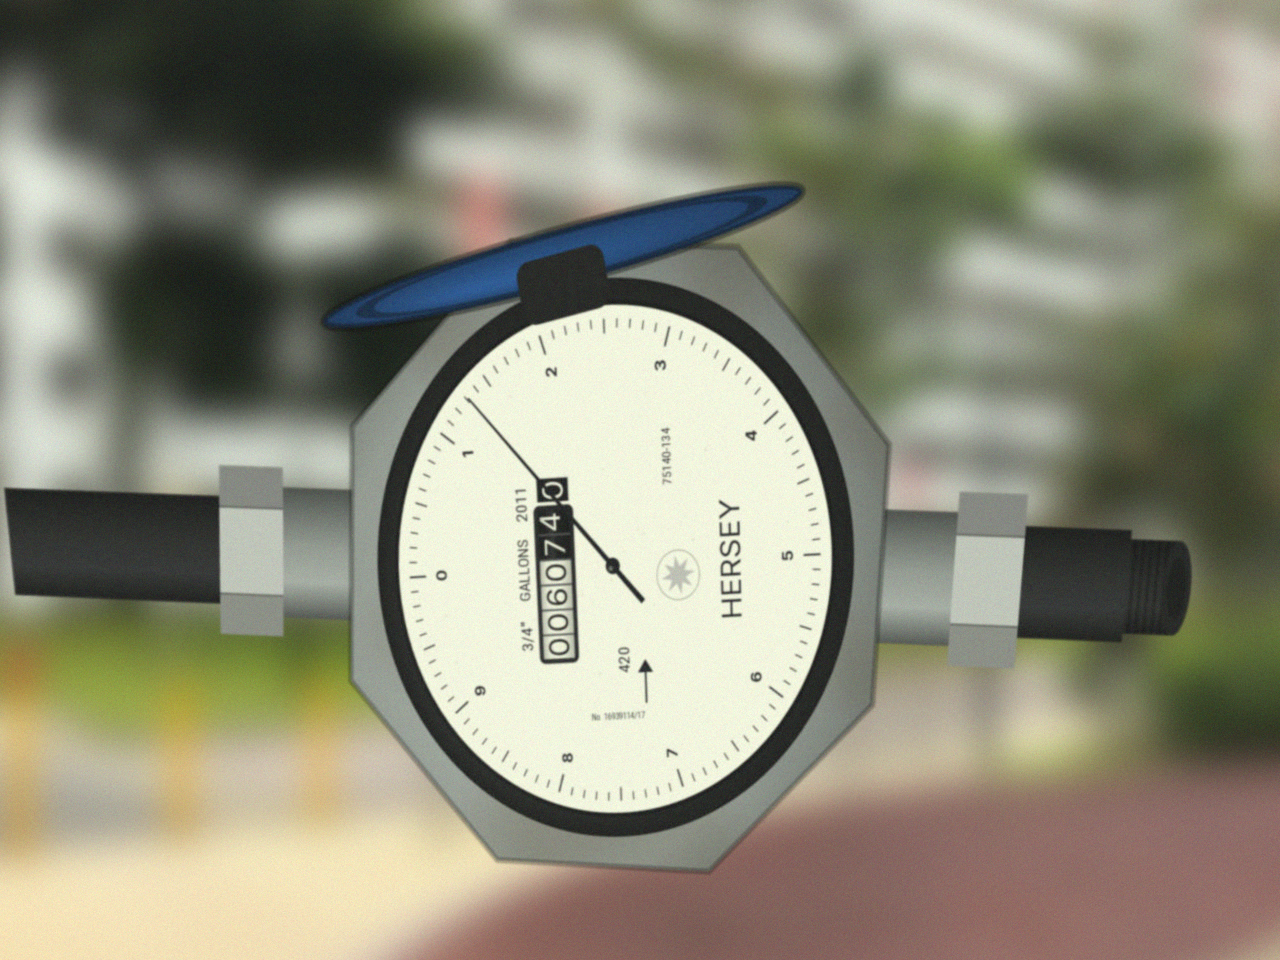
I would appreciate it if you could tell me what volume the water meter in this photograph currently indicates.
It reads 60741.3 gal
